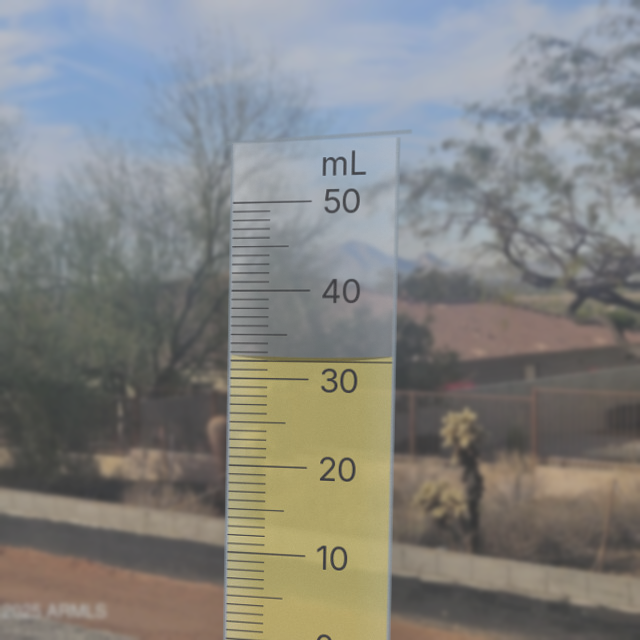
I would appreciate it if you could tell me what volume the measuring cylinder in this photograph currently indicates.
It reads 32 mL
